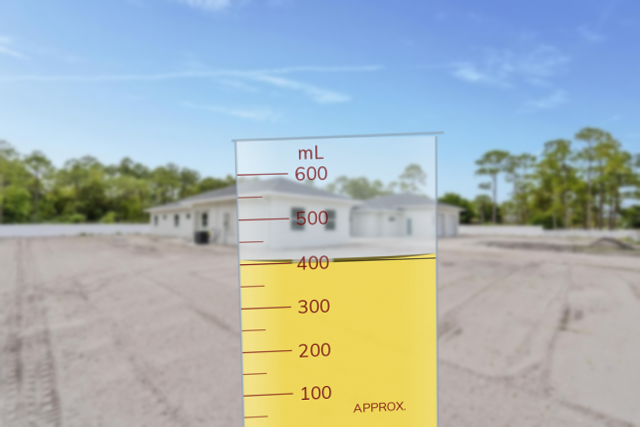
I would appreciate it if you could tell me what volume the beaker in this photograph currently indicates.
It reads 400 mL
